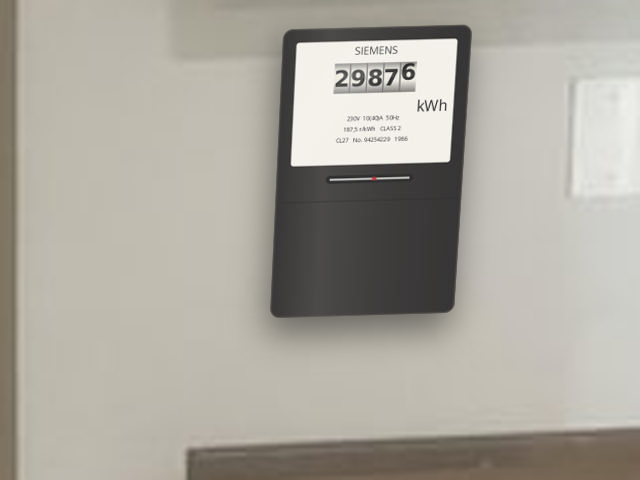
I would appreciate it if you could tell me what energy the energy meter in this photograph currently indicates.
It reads 29876 kWh
